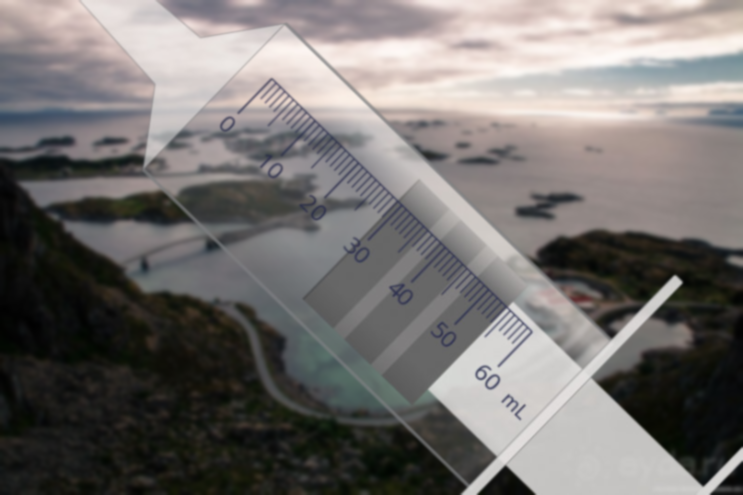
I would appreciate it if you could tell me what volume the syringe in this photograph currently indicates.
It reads 29 mL
